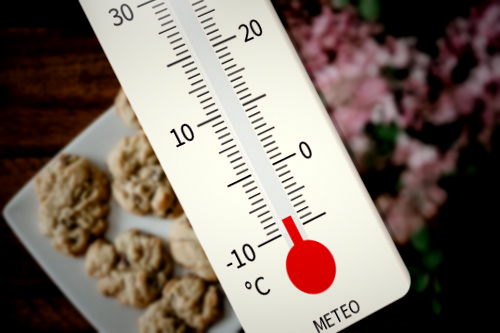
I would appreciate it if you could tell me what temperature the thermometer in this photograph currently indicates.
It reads -8 °C
